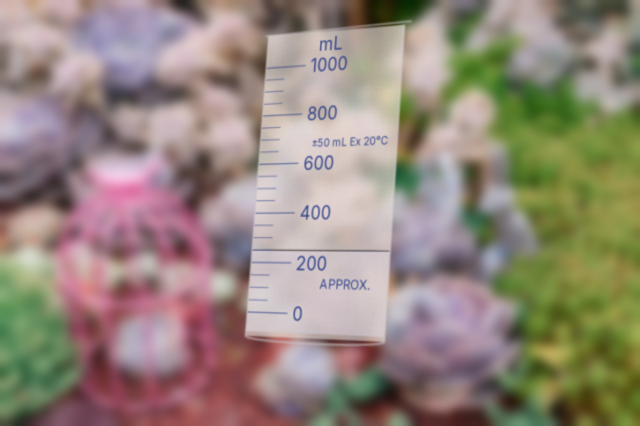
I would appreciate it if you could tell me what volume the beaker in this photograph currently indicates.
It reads 250 mL
